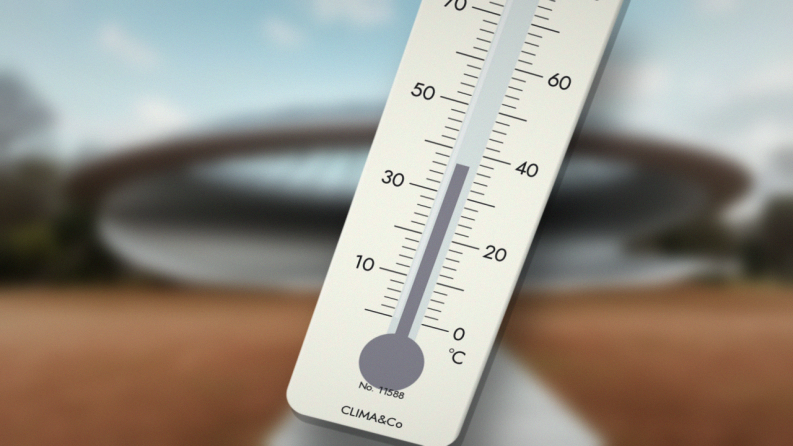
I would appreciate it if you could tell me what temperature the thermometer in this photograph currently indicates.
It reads 37 °C
